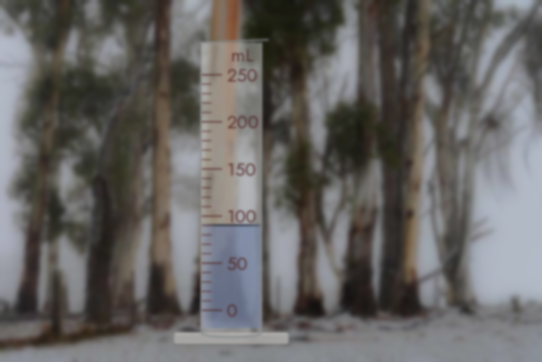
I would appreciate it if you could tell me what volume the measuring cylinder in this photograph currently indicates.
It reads 90 mL
